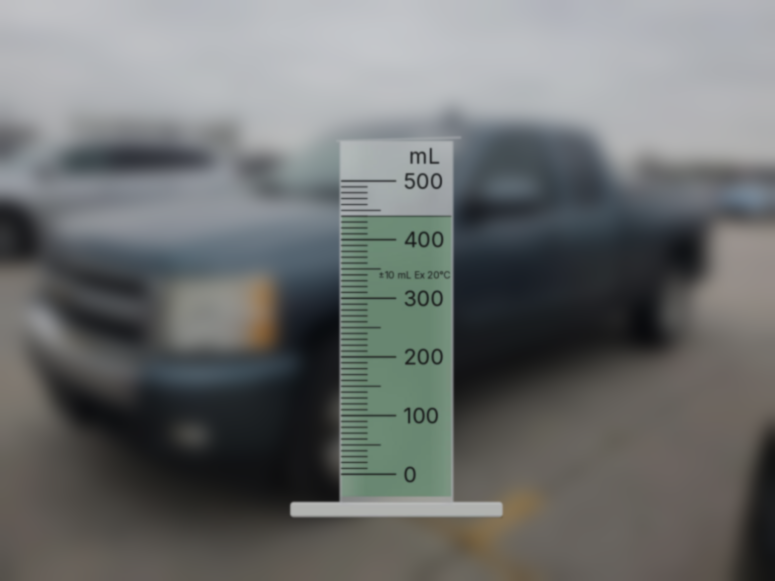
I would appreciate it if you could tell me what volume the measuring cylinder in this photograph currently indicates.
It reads 440 mL
